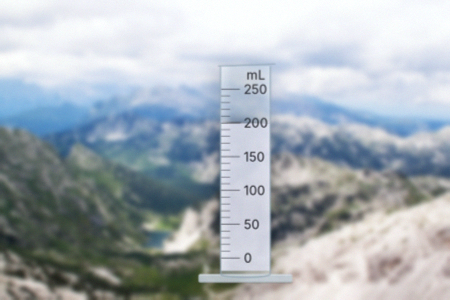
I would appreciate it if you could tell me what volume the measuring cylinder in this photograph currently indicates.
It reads 200 mL
